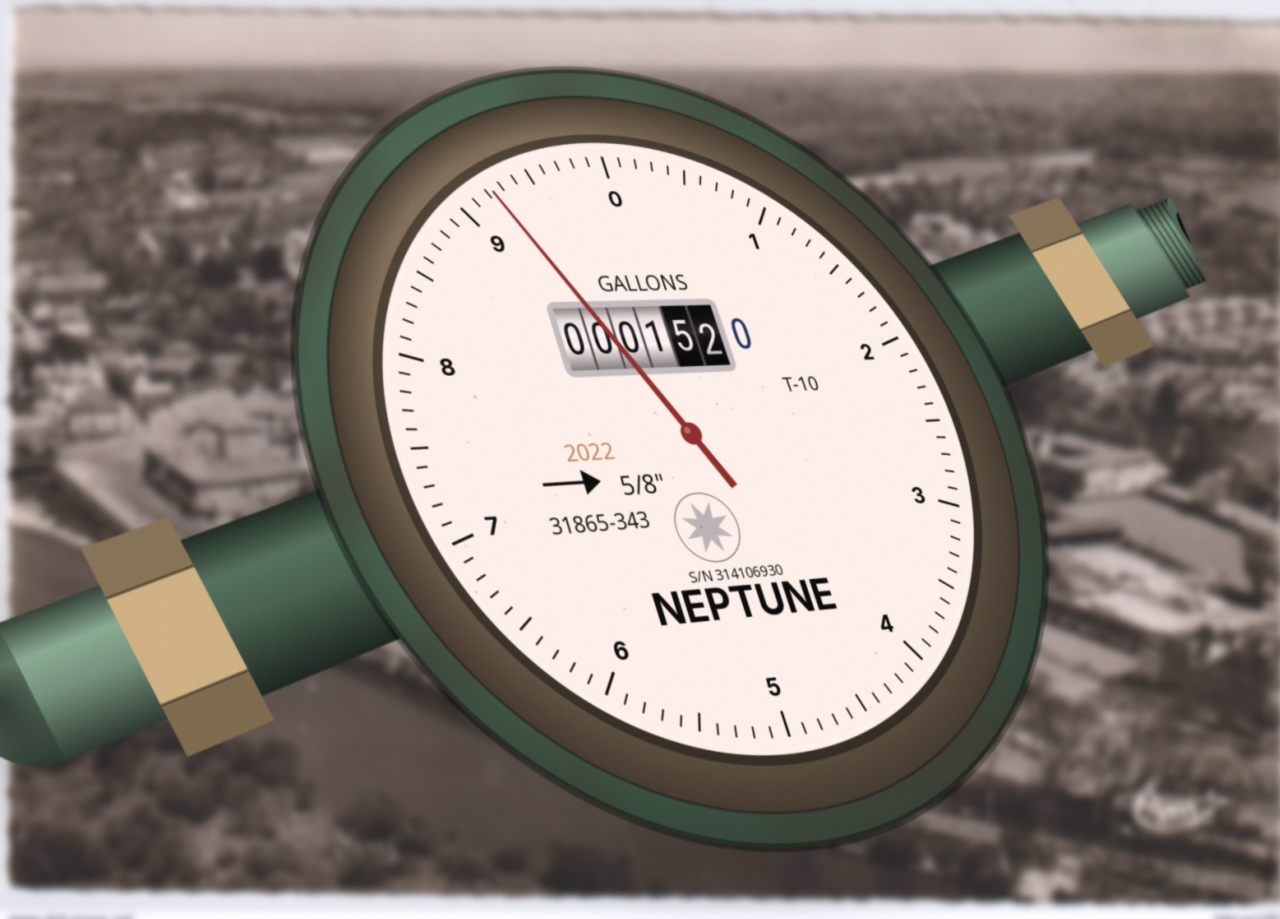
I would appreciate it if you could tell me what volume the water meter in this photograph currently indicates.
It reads 1519.2 gal
